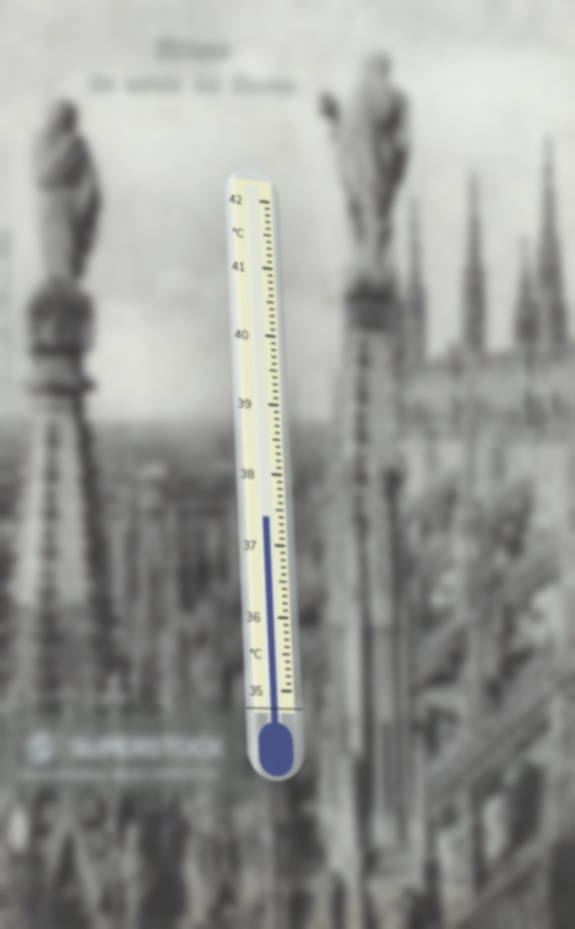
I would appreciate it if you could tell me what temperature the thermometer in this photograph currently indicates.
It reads 37.4 °C
